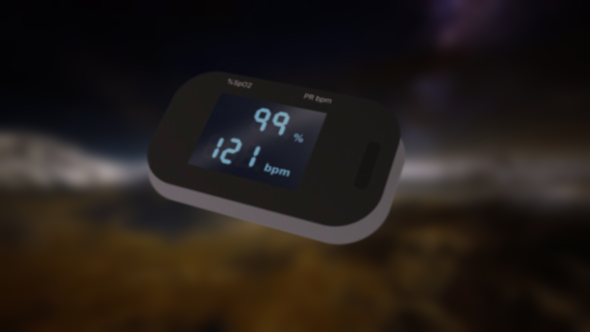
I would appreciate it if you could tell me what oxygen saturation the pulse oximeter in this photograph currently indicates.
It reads 99 %
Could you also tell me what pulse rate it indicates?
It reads 121 bpm
